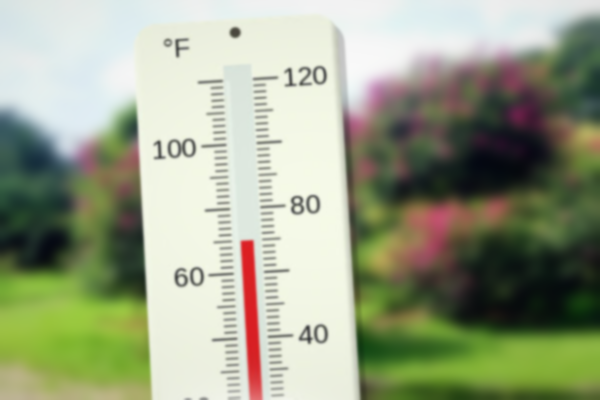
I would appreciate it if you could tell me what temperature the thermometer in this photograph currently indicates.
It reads 70 °F
